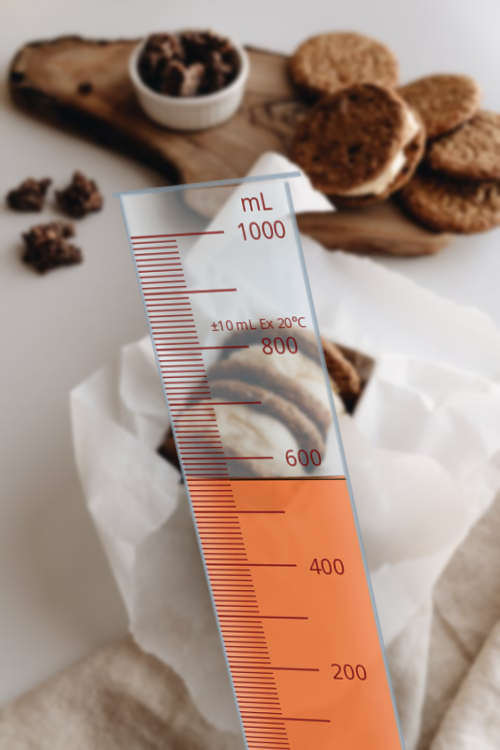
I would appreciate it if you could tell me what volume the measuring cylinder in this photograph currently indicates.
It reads 560 mL
